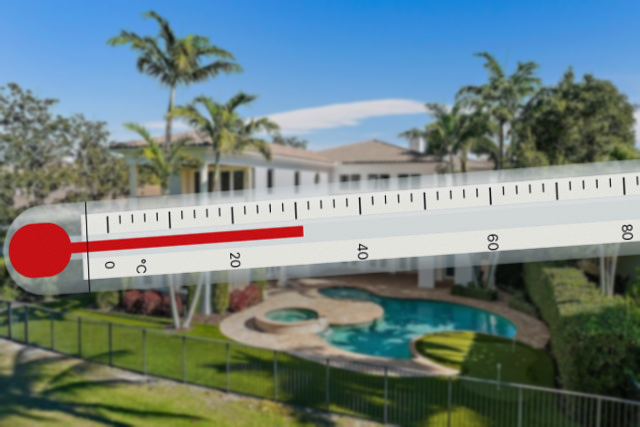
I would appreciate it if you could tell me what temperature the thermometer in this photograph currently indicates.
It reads 31 °C
